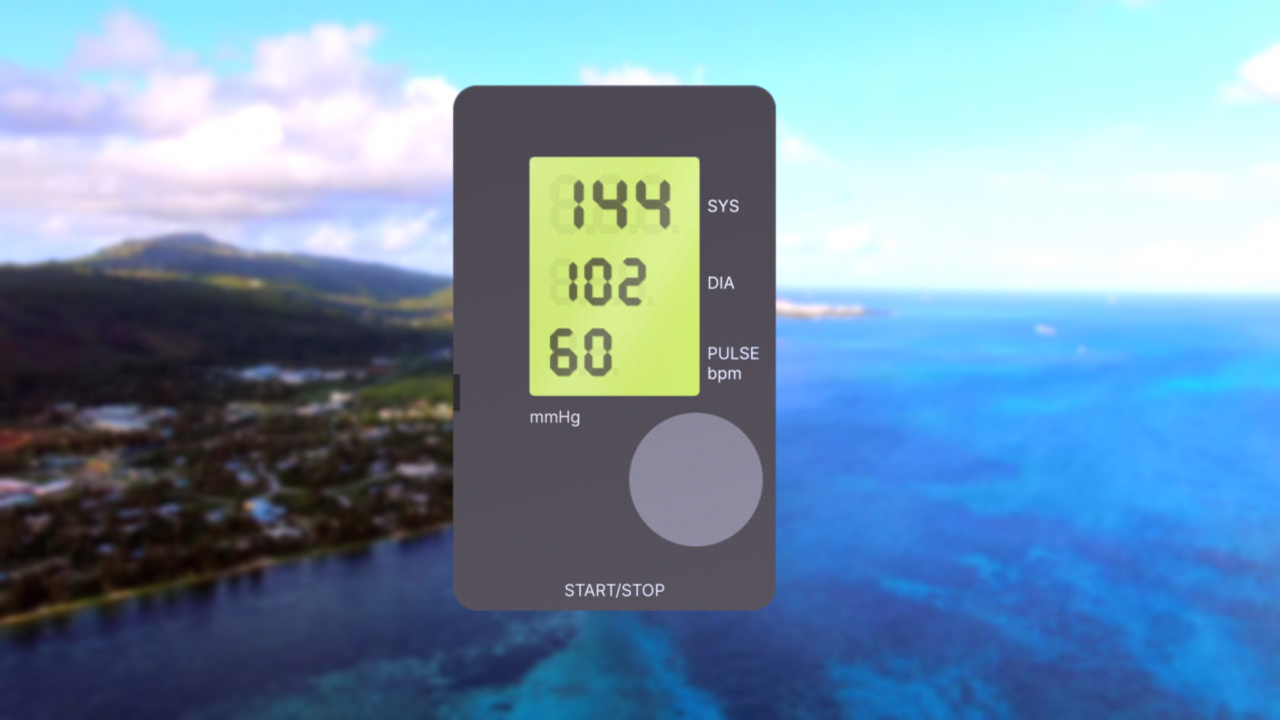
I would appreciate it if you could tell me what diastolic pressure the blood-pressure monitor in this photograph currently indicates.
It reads 102 mmHg
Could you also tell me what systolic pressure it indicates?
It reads 144 mmHg
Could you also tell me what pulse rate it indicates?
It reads 60 bpm
